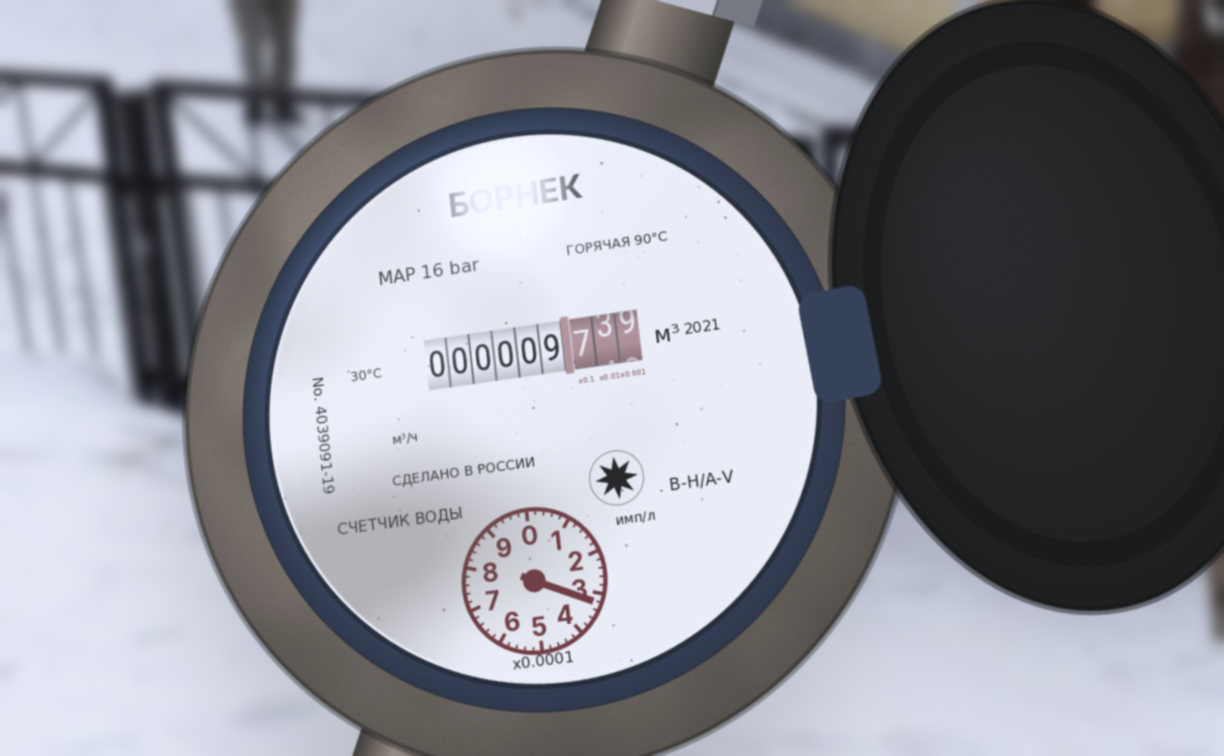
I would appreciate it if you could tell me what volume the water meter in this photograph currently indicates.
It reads 9.7393 m³
